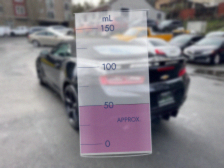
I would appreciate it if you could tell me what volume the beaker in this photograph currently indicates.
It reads 50 mL
